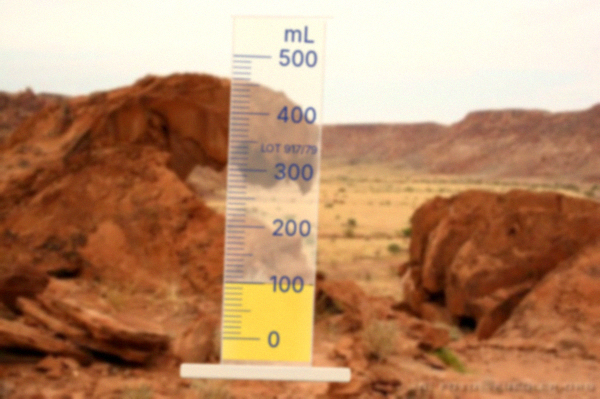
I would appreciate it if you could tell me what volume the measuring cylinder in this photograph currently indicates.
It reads 100 mL
